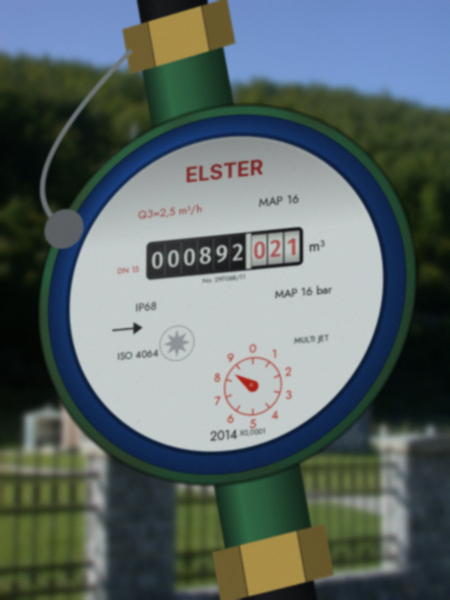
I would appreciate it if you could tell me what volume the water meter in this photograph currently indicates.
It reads 892.0218 m³
